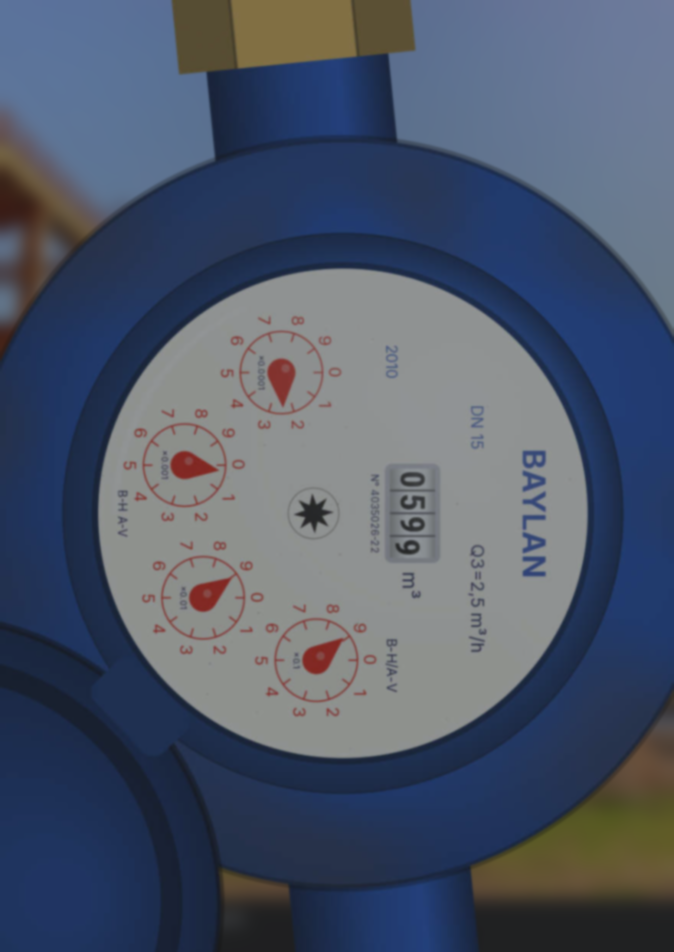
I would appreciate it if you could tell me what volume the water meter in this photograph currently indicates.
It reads 598.8902 m³
